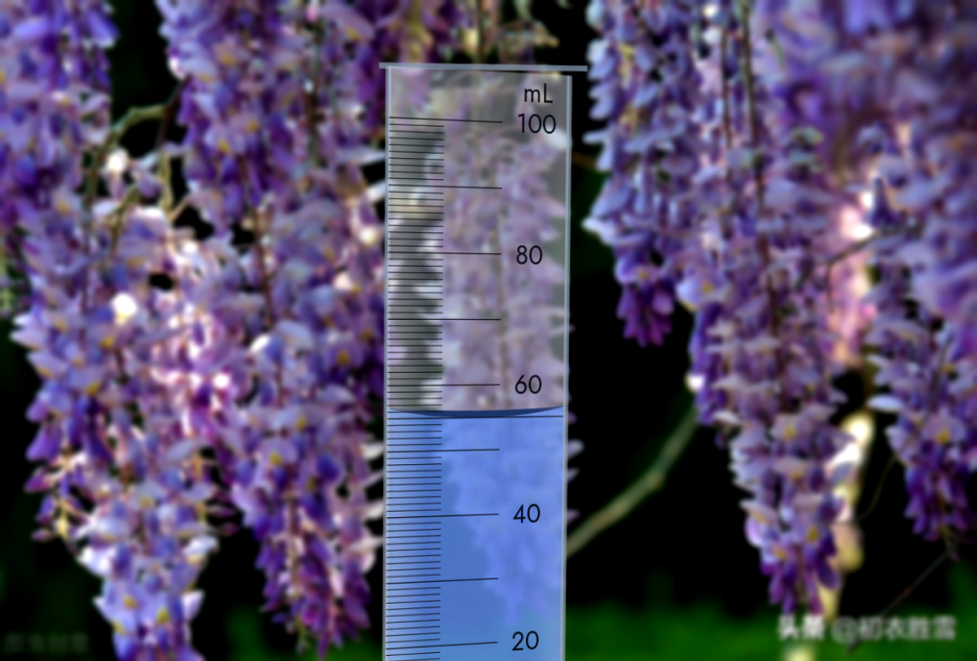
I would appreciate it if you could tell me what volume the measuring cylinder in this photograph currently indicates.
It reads 55 mL
